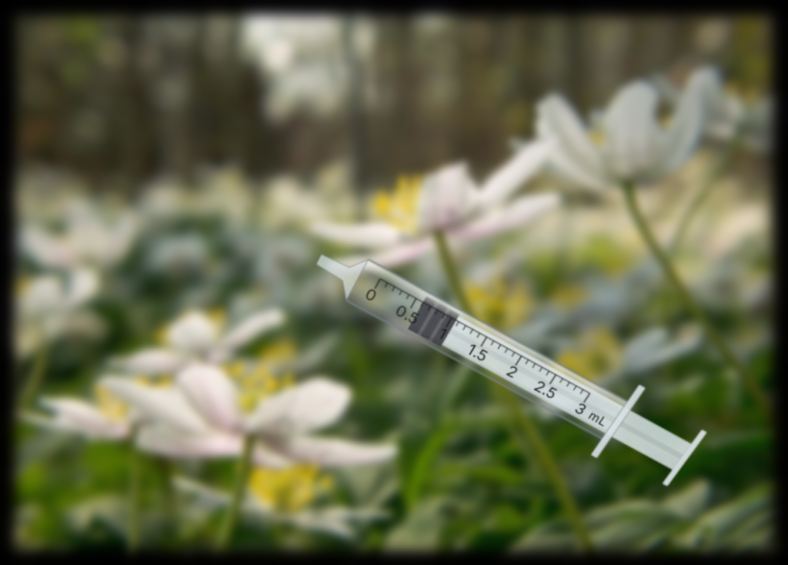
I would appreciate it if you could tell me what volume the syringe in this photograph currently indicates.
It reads 0.6 mL
